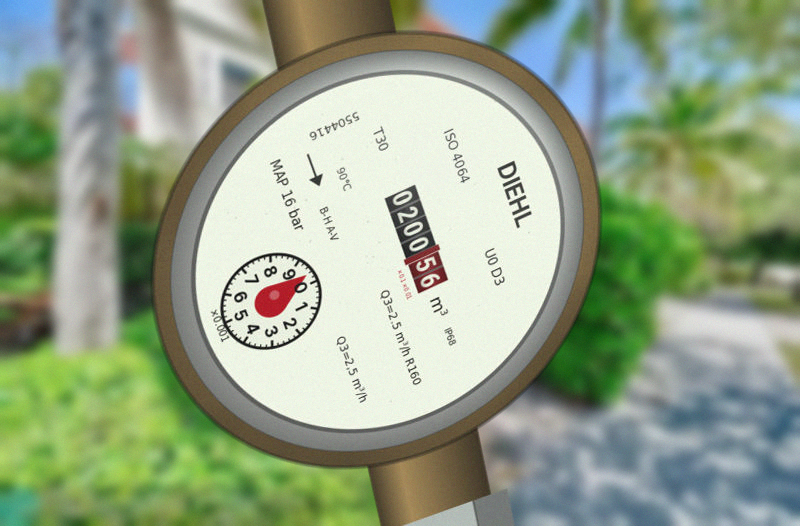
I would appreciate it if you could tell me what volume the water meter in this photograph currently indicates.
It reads 200.559 m³
